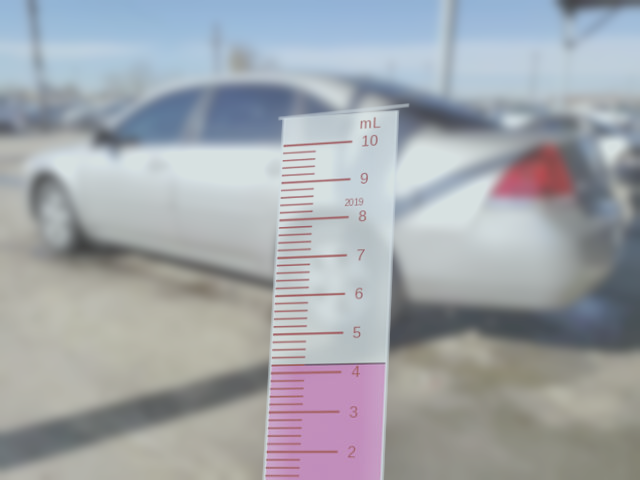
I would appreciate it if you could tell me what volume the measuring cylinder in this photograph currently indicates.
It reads 4.2 mL
